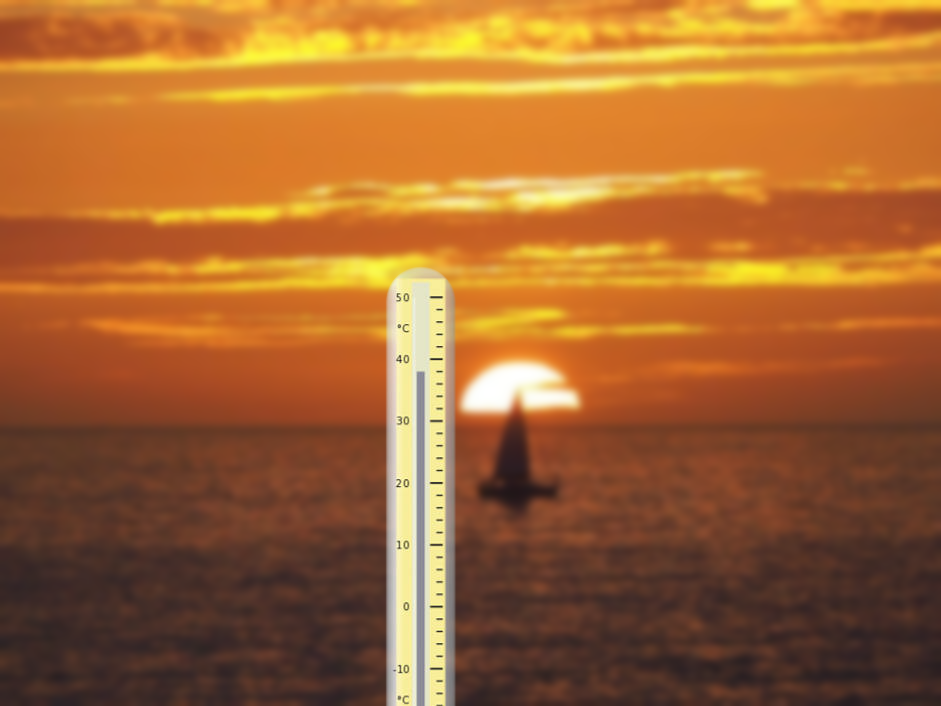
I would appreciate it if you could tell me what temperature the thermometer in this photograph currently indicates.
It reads 38 °C
